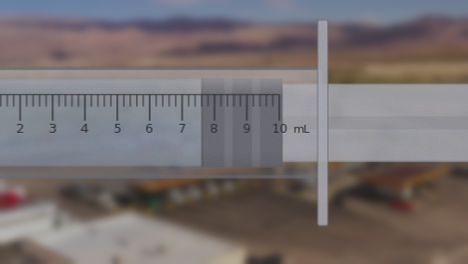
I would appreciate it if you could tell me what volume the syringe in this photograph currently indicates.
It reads 7.6 mL
